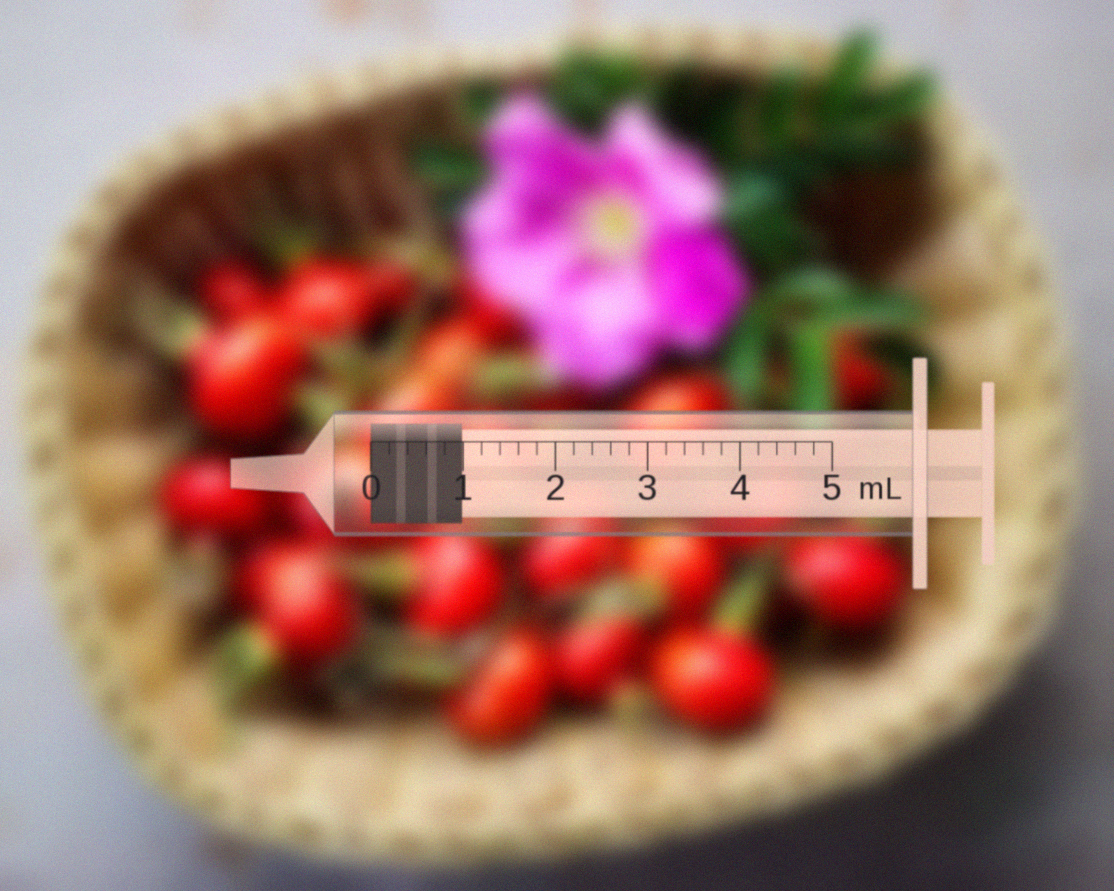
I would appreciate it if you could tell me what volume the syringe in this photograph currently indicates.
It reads 0 mL
